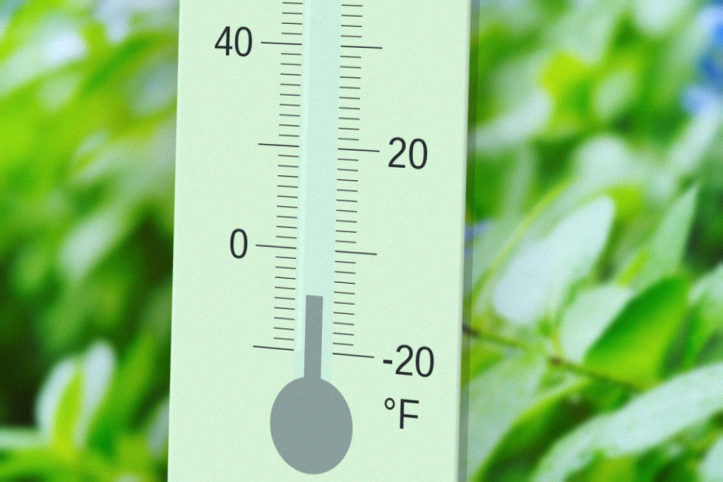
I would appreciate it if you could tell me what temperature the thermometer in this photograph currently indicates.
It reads -9 °F
